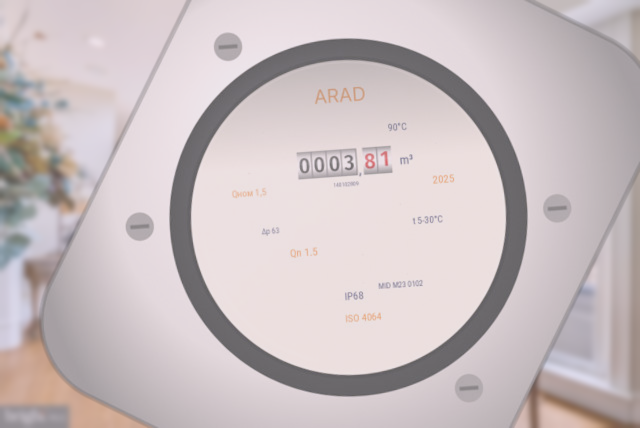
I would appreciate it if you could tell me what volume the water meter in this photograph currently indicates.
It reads 3.81 m³
